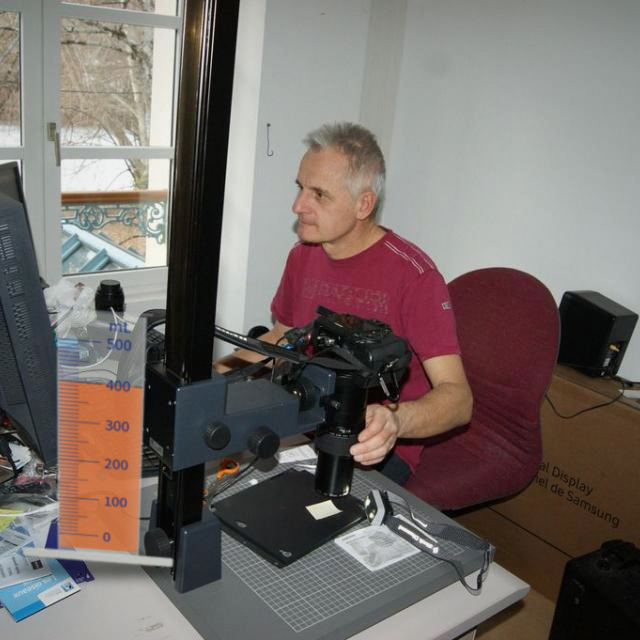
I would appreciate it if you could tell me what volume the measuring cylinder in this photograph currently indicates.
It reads 400 mL
